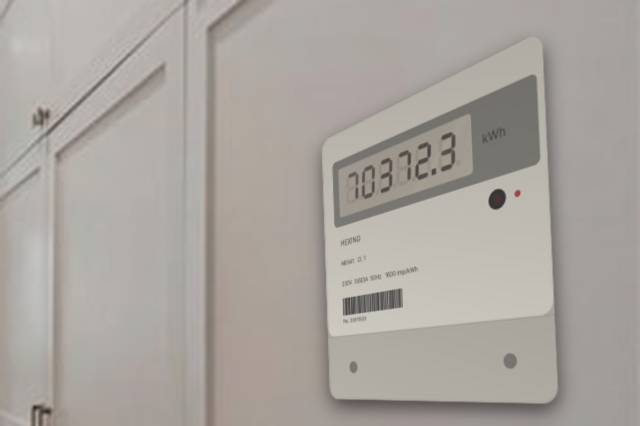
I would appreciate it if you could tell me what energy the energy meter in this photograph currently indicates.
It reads 70372.3 kWh
